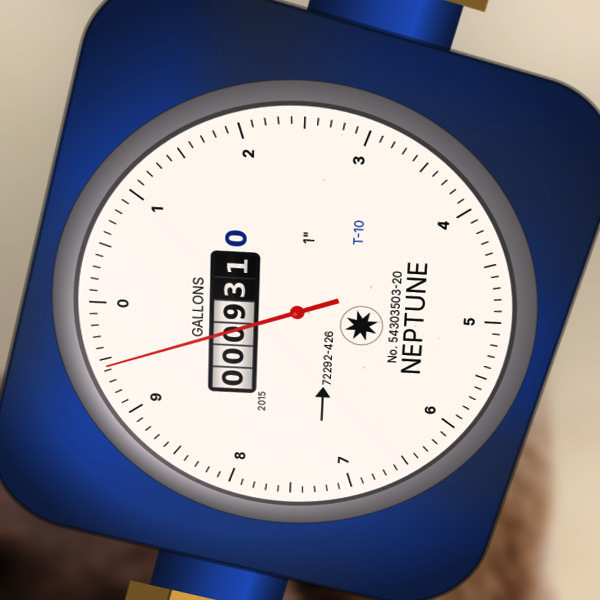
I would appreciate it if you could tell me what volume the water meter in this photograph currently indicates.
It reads 9309.4 gal
